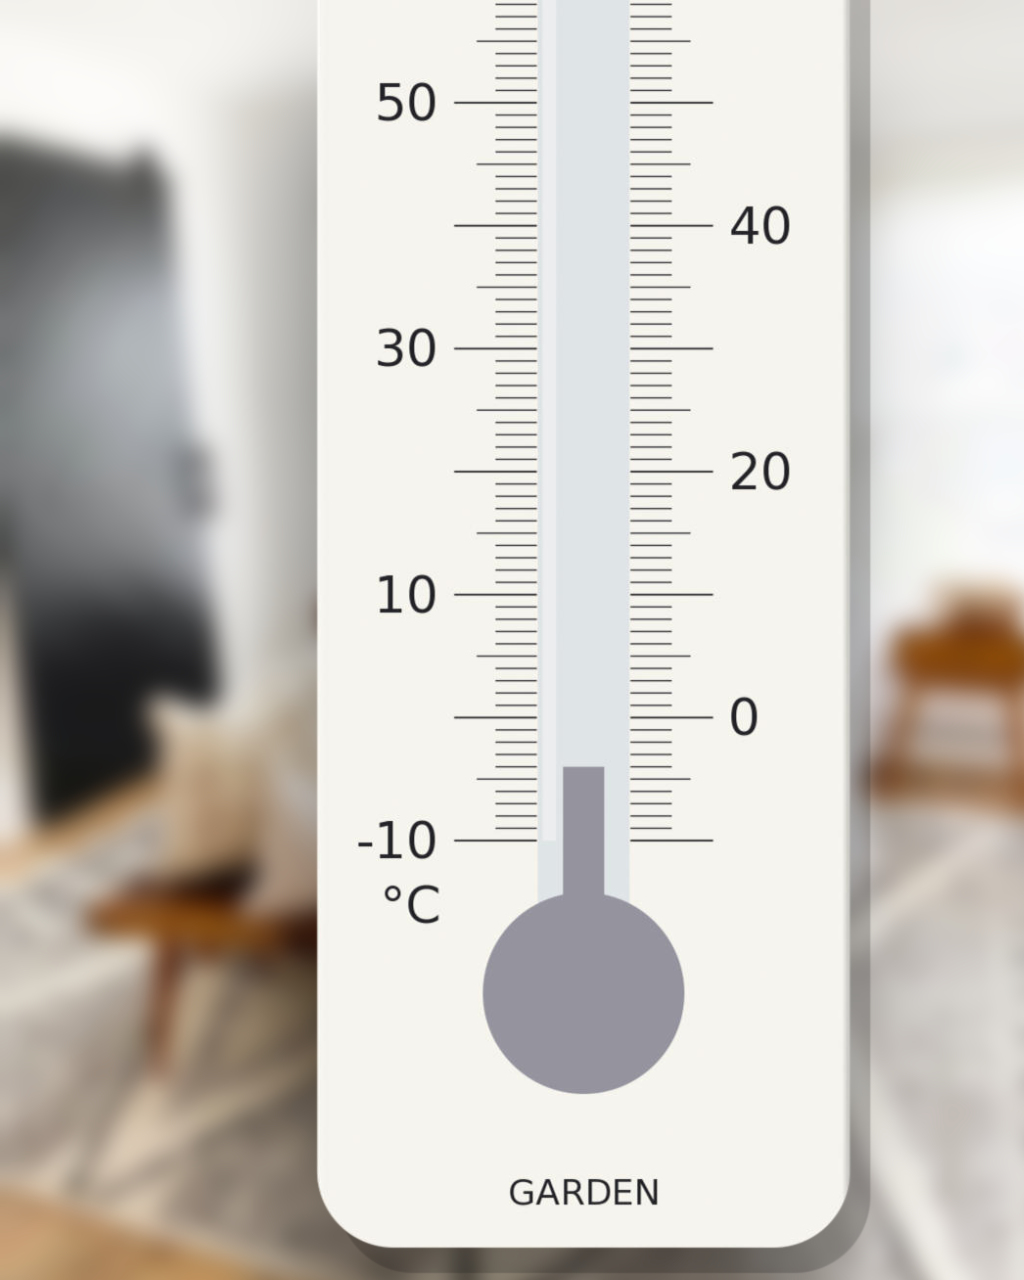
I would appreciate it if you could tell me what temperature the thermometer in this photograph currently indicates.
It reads -4 °C
